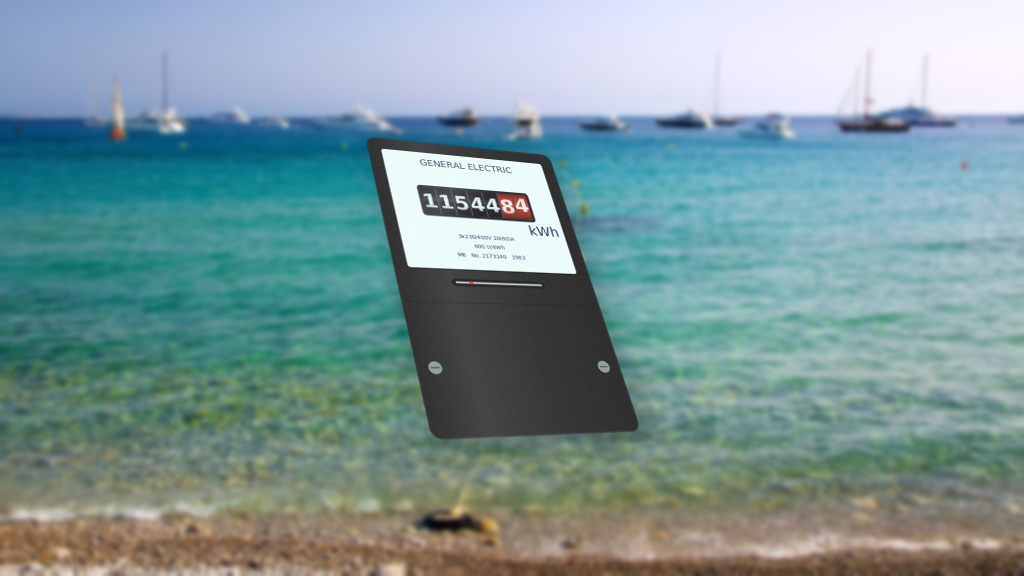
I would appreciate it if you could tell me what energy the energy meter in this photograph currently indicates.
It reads 11544.84 kWh
